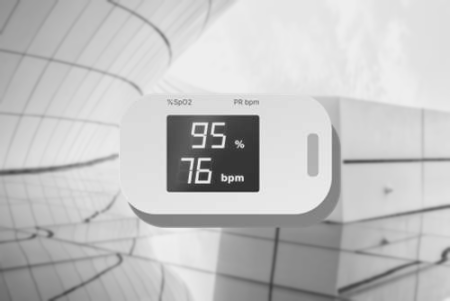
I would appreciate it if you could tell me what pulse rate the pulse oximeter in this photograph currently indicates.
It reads 76 bpm
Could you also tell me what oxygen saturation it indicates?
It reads 95 %
